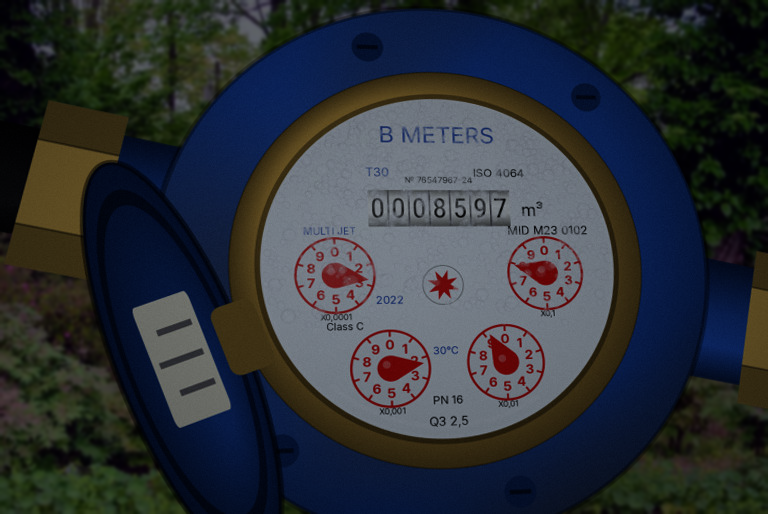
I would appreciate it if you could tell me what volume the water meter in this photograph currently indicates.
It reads 8597.7922 m³
